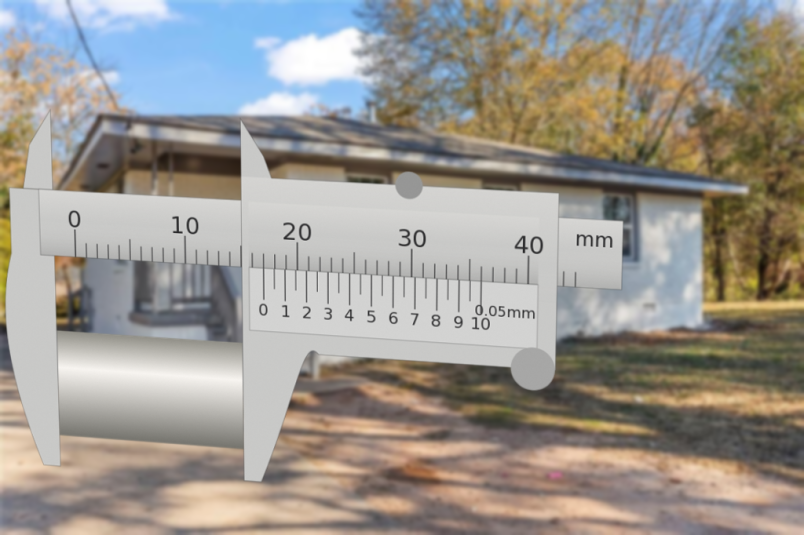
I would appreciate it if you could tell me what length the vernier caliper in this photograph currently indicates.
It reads 17.0 mm
